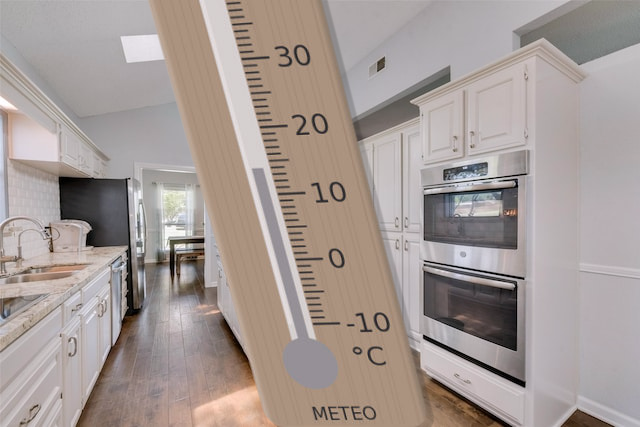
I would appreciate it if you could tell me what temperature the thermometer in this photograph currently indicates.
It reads 14 °C
